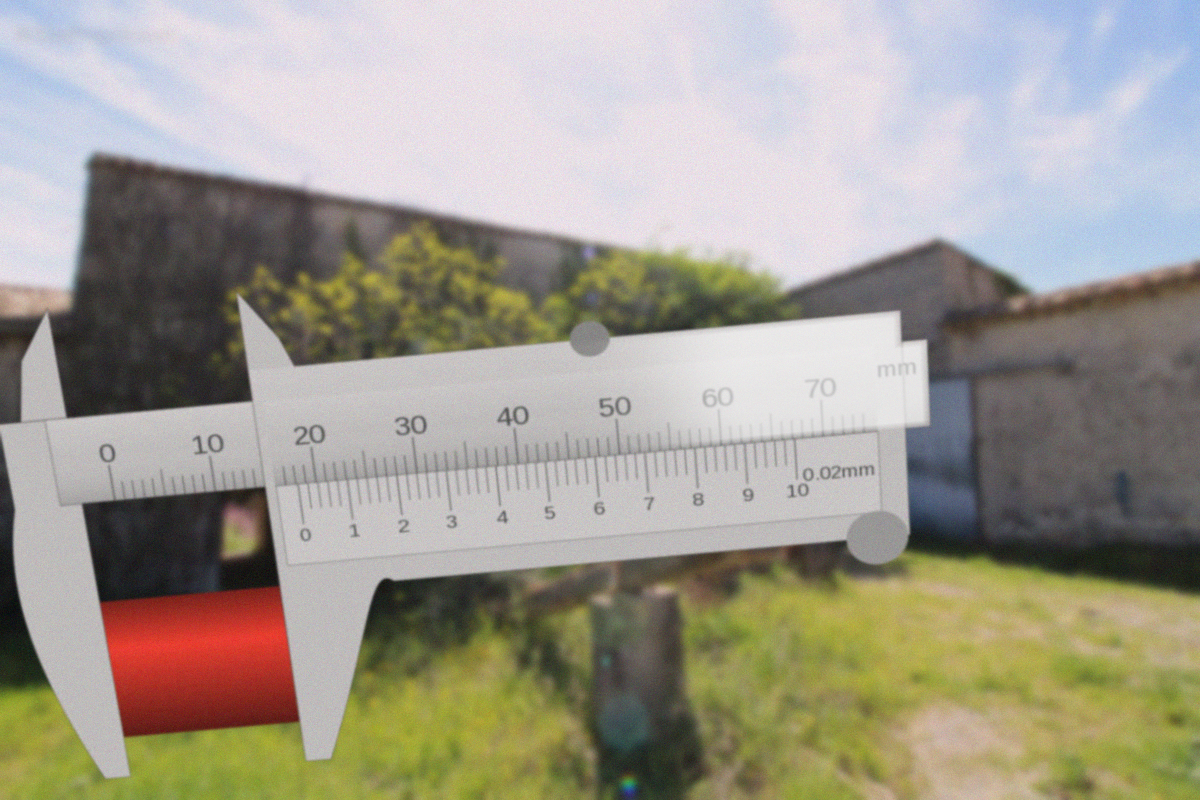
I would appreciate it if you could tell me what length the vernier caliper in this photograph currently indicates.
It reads 18.2 mm
